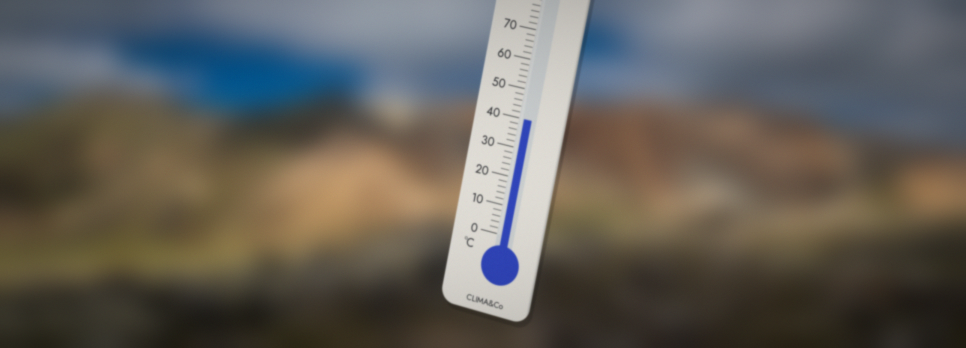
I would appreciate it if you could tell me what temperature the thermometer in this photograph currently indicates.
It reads 40 °C
